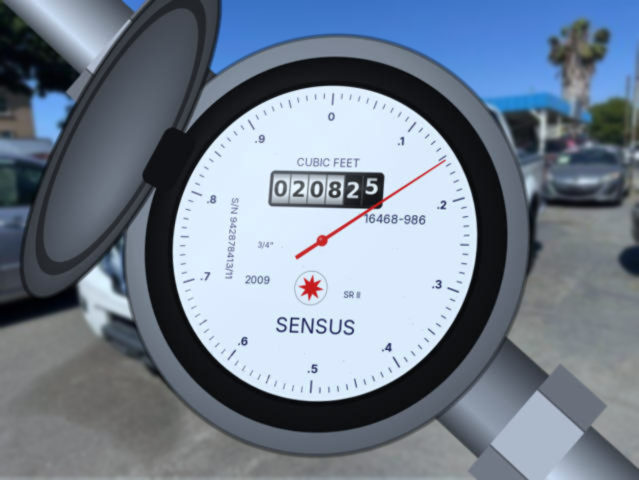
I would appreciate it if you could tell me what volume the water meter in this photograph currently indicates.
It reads 20825.15 ft³
